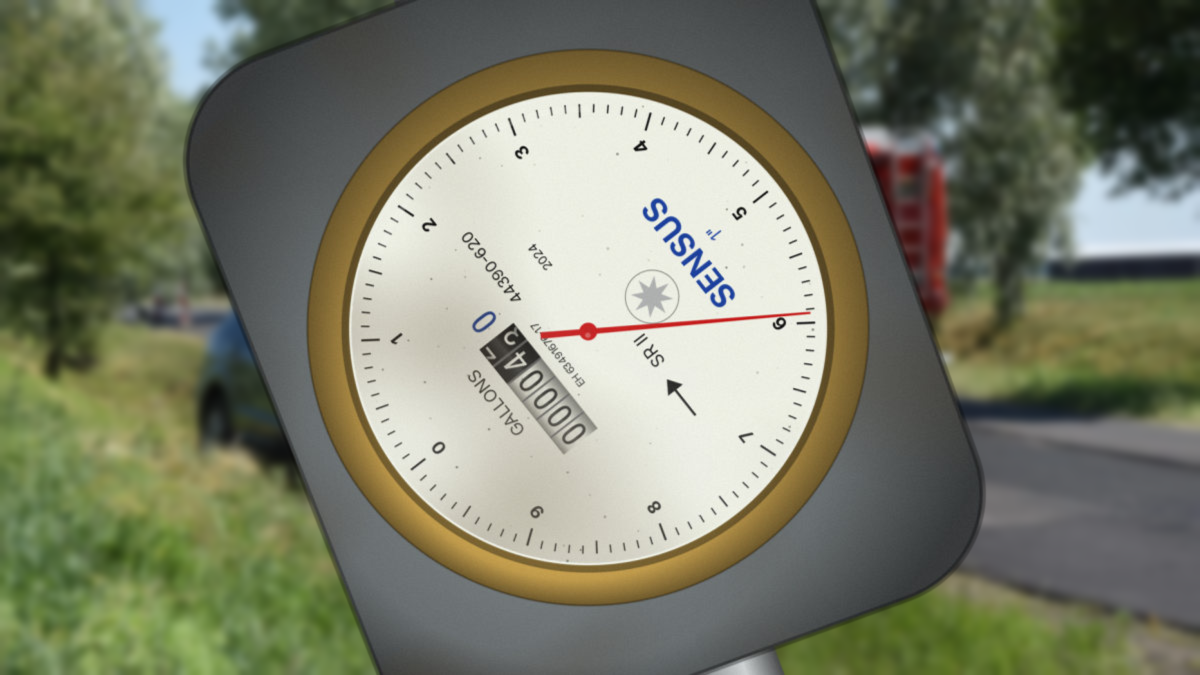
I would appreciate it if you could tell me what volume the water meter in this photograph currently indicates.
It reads 425.9 gal
